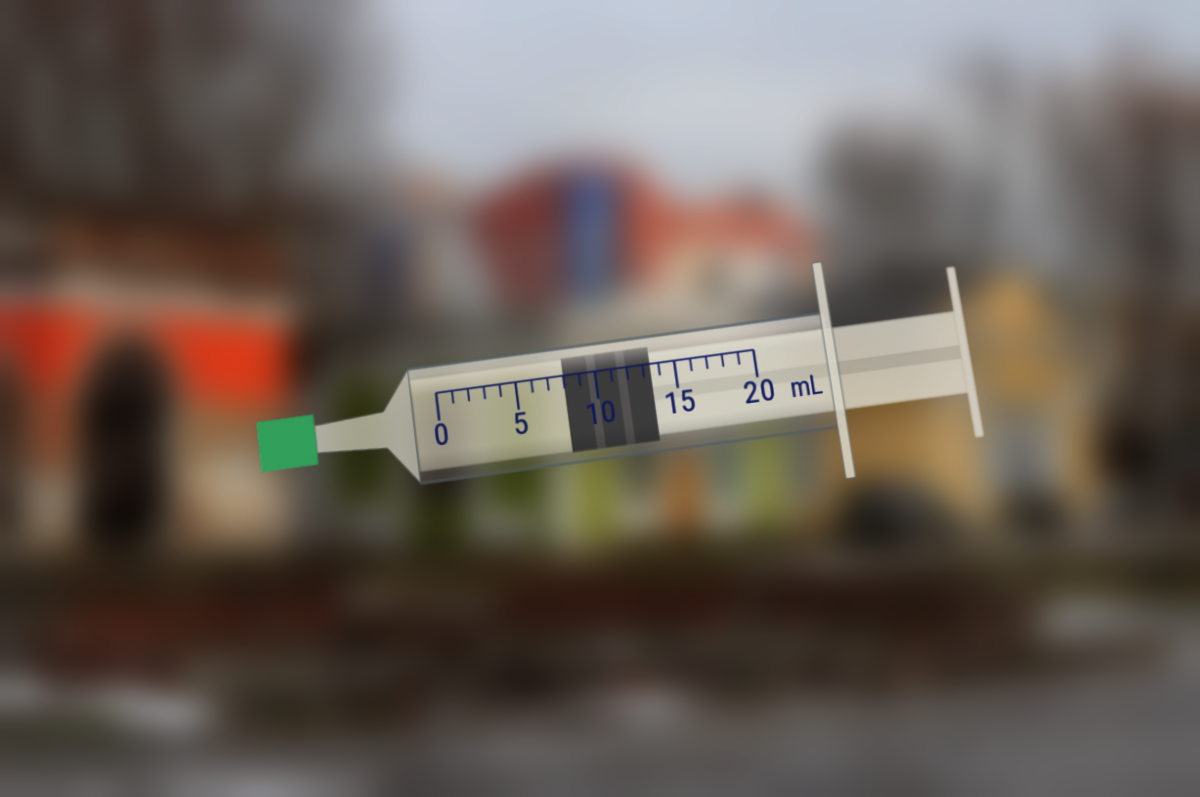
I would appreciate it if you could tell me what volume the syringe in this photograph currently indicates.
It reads 8 mL
